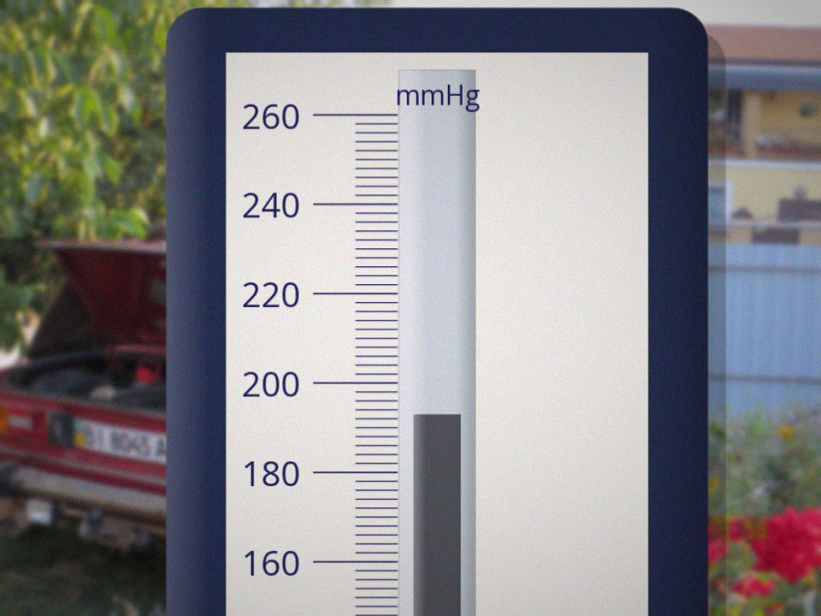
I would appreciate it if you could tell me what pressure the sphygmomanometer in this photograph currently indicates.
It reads 193 mmHg
